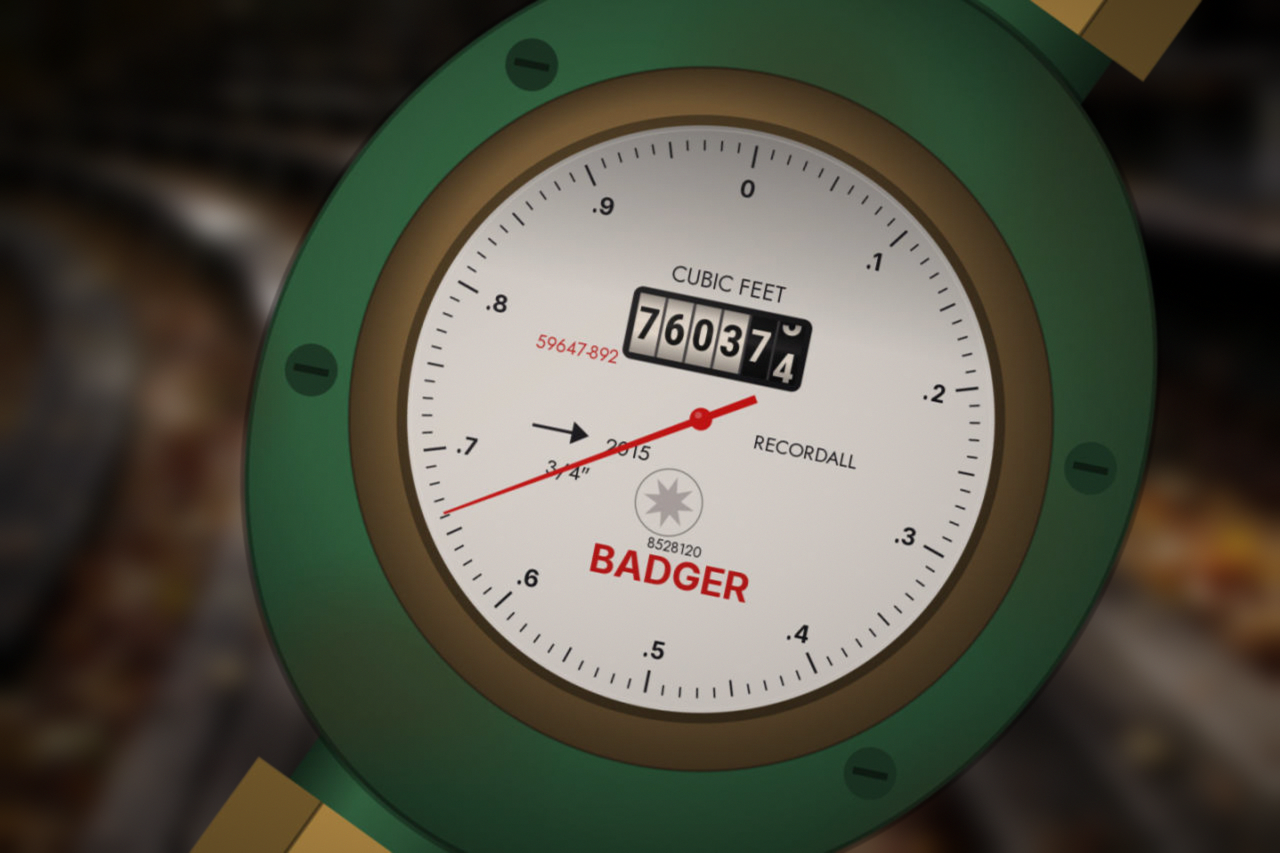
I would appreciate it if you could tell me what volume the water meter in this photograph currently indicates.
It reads 760373.66 ft³
